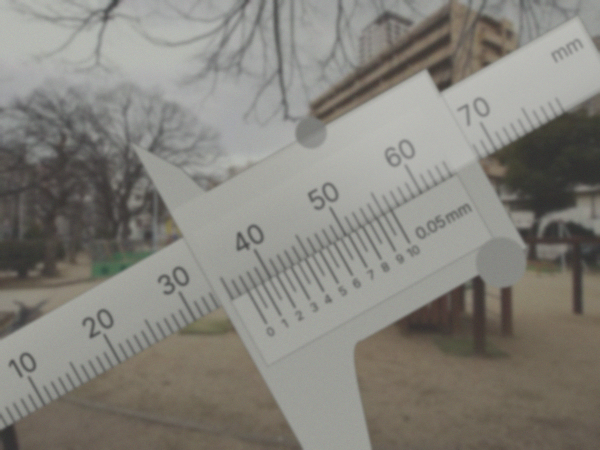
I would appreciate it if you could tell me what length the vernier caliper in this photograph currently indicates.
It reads 37.0 mm
